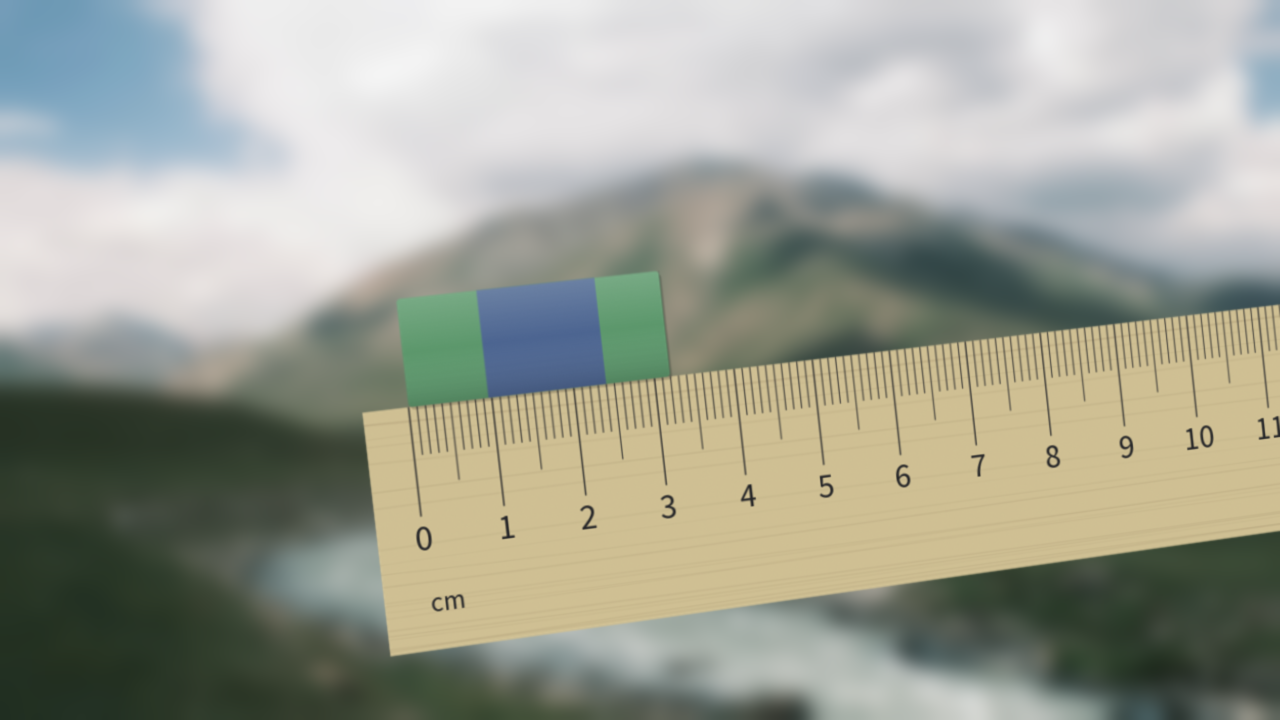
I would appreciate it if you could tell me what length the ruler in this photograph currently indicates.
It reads 3.2 cm
